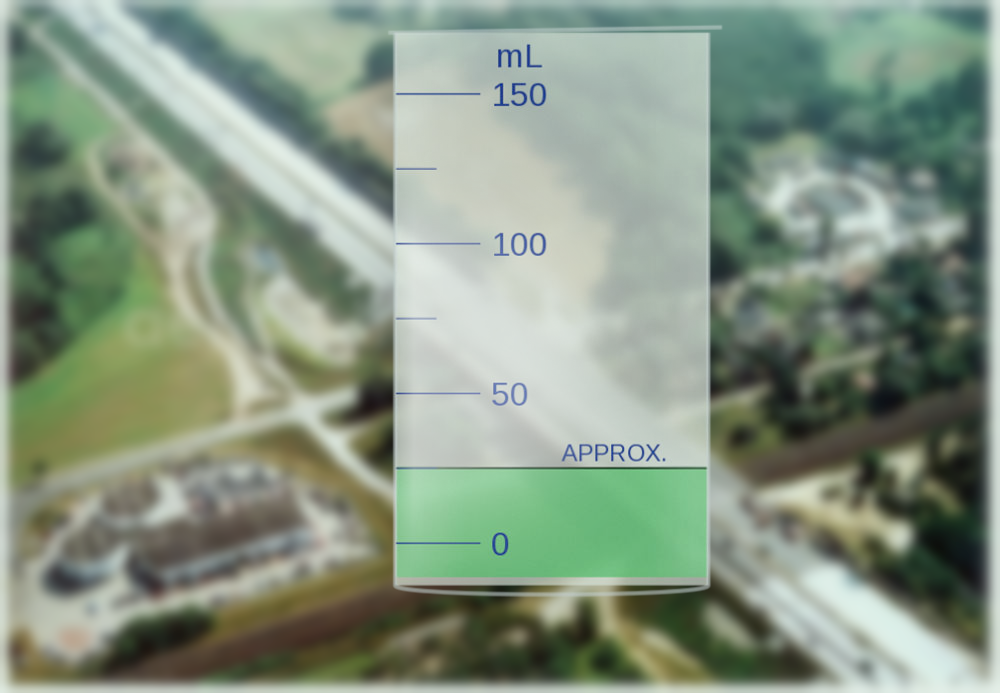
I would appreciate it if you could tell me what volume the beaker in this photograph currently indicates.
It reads 25 mL
